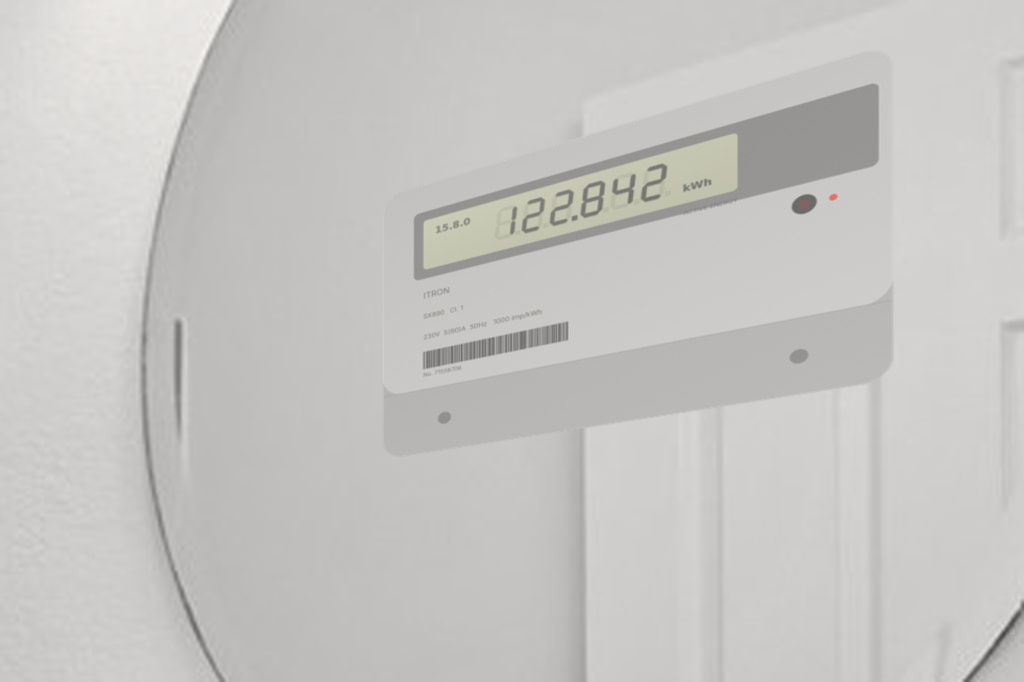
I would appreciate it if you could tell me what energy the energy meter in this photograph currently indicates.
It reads 122.842 kWh
